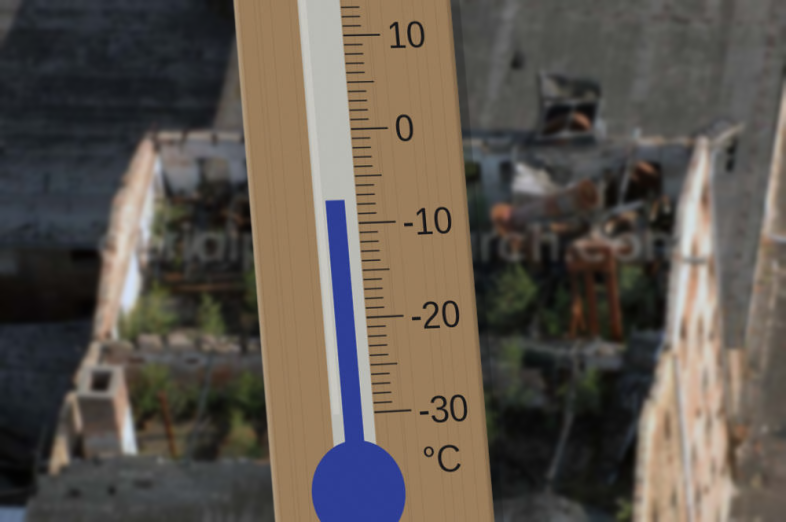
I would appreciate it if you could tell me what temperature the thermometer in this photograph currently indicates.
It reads -7.5 °C
